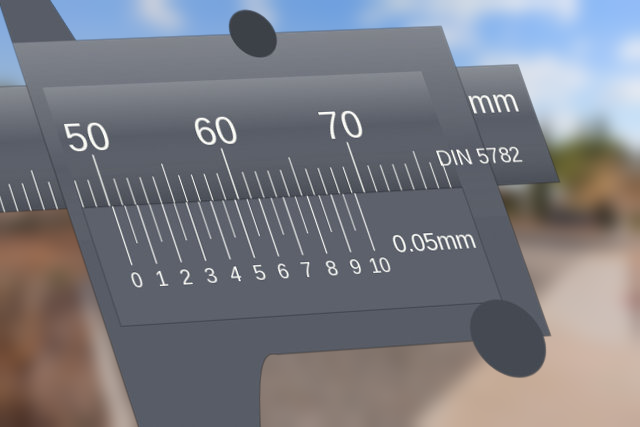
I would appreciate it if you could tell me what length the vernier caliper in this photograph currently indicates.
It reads 50.2 mm
